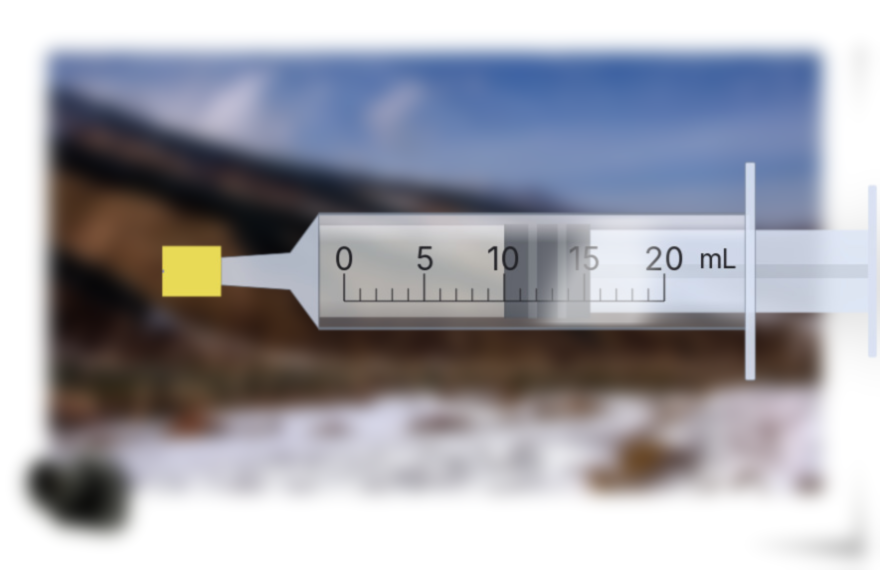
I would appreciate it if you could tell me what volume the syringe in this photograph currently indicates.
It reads 10 mL
